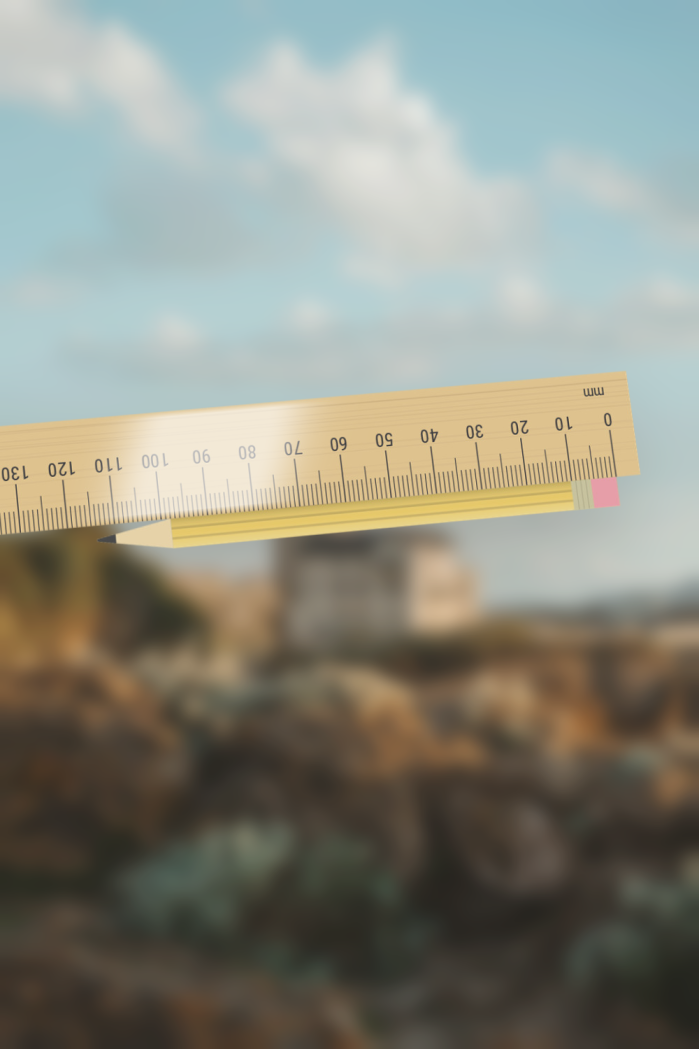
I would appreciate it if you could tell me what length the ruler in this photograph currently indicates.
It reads 114 mm
